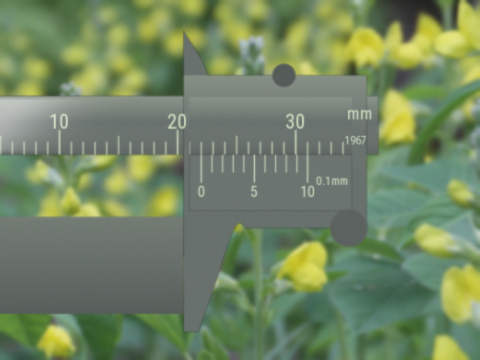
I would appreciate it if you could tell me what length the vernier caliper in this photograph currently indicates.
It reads 22.0 mm
